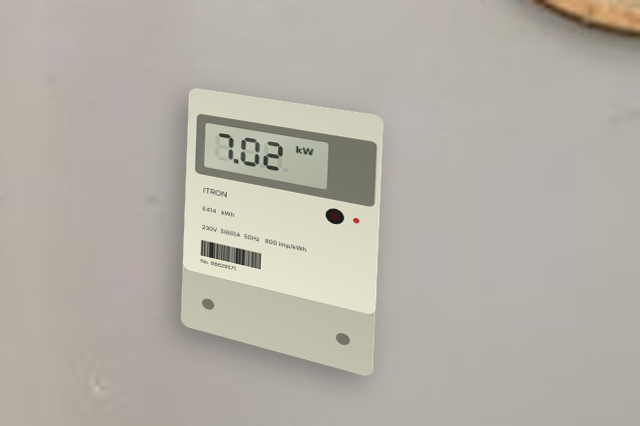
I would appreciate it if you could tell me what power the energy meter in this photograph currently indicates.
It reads 7.02 kW
